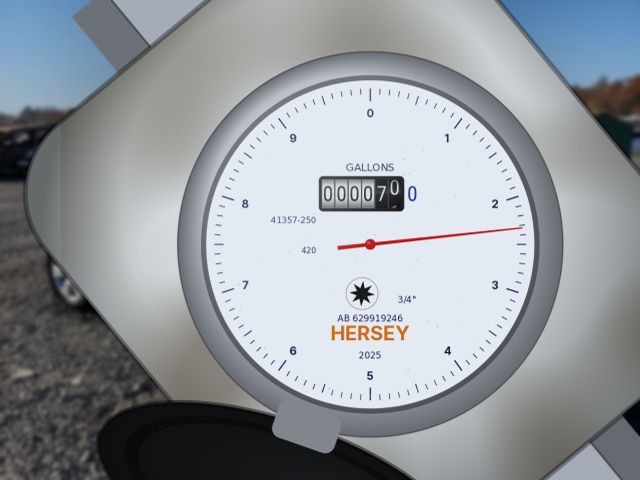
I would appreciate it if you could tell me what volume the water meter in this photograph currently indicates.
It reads 702.3 gal
